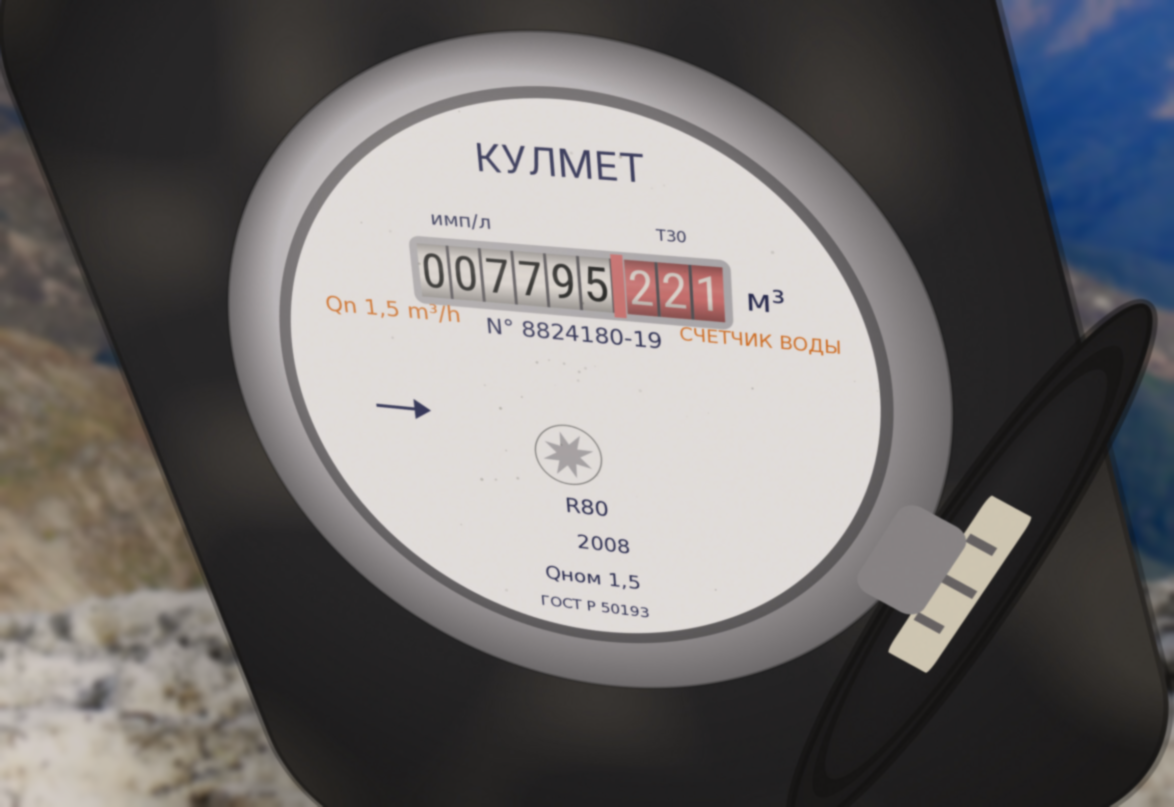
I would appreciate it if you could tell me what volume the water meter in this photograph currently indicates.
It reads 7795.221 m³
